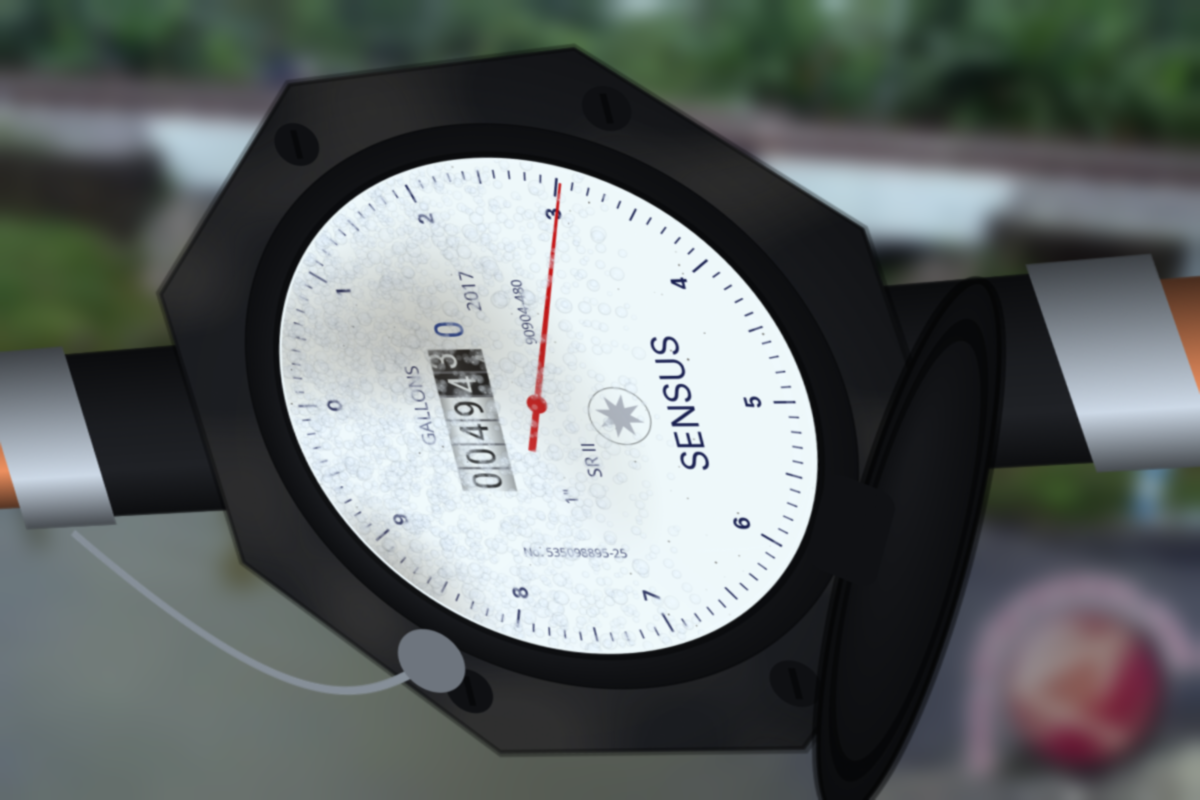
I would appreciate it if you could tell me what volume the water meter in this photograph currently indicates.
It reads 49433.0 gal
